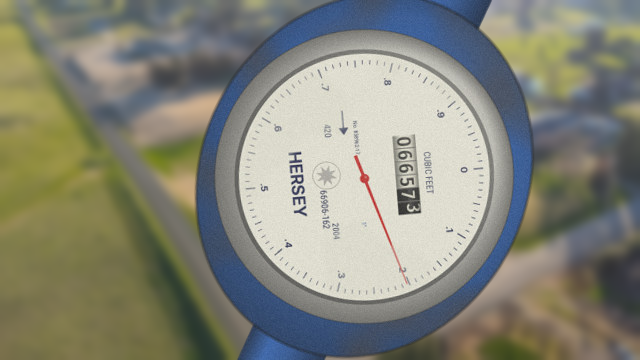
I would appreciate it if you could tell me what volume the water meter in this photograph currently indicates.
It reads 66573.20 ft³
